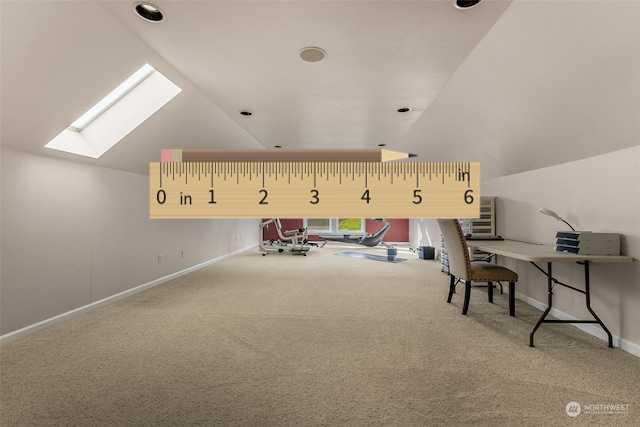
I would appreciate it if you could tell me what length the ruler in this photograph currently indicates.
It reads 5 in
